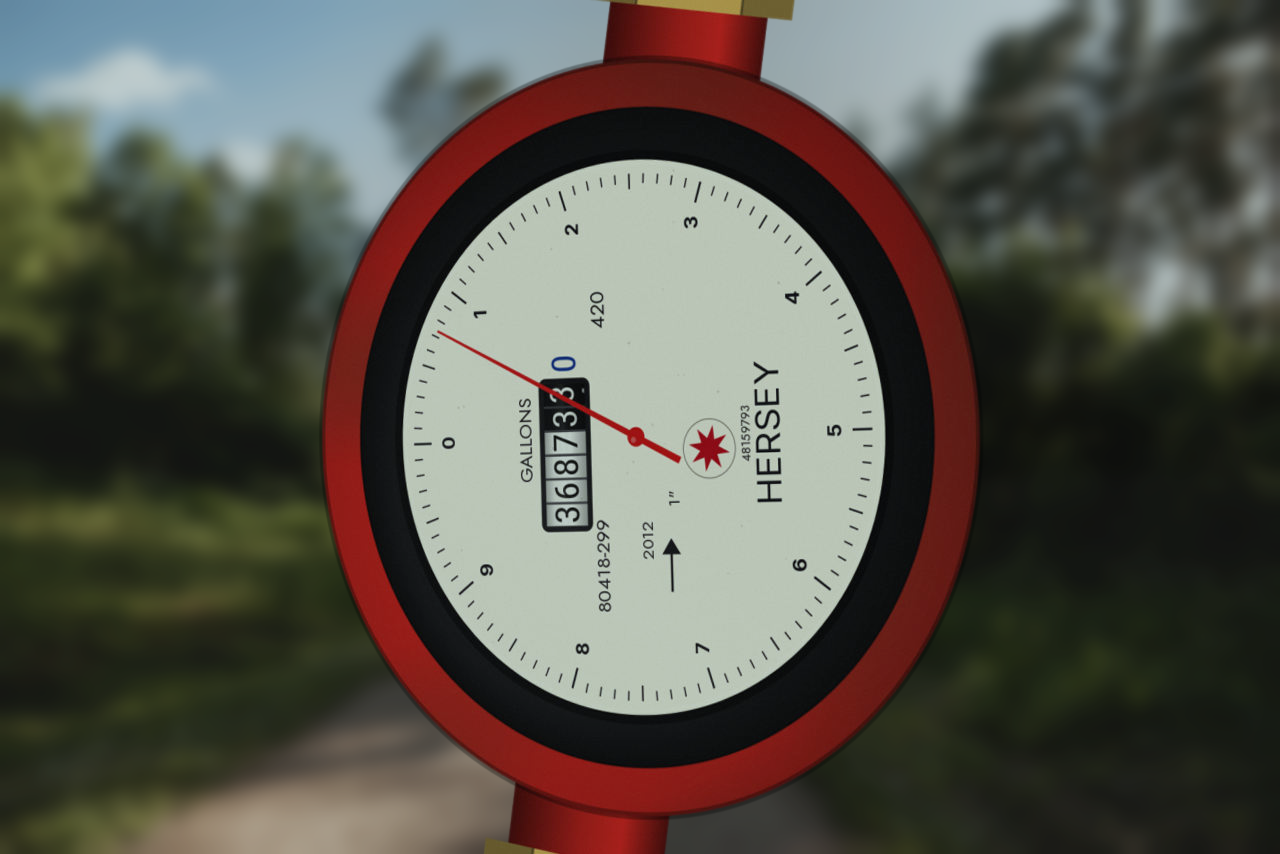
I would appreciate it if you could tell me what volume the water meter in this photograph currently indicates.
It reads 3687330.7 gal
